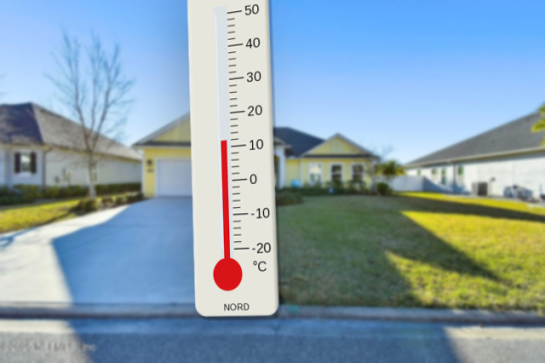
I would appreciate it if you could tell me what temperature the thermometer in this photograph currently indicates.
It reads 12 °C
